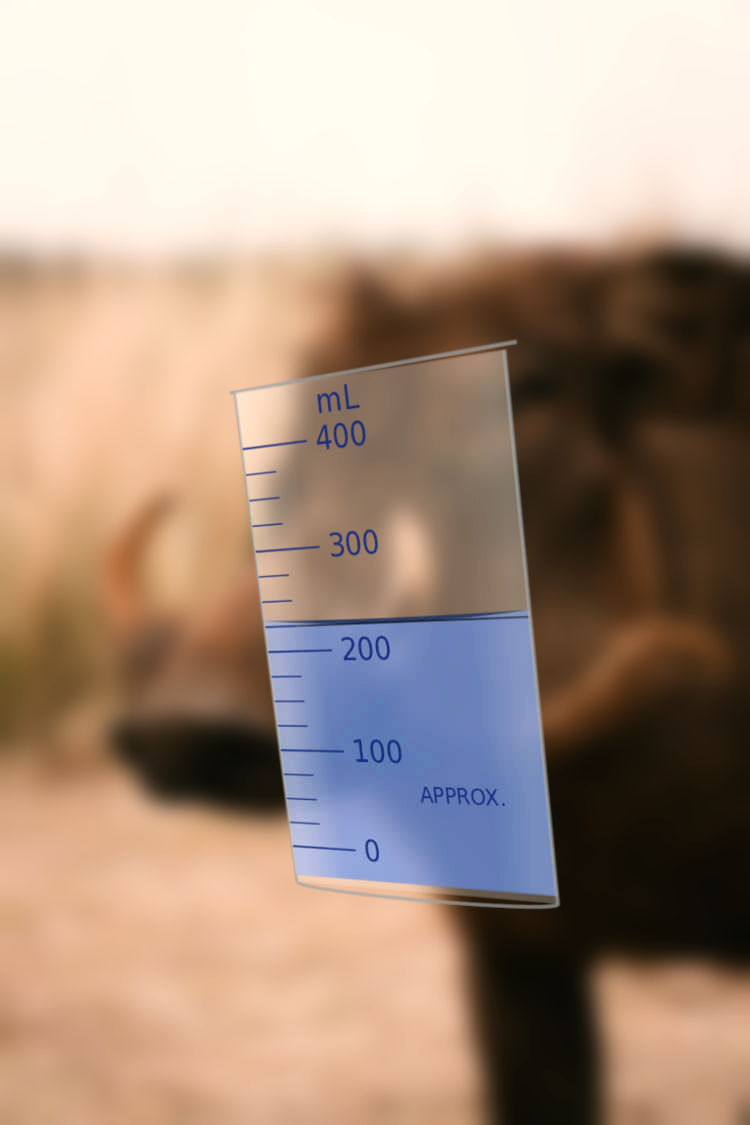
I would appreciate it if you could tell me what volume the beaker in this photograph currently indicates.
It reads 225 mL
